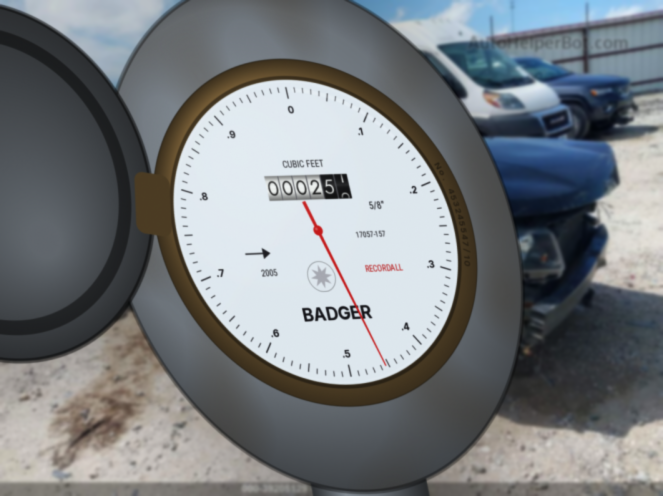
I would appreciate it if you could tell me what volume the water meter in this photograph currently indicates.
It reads 251.45 ft³
